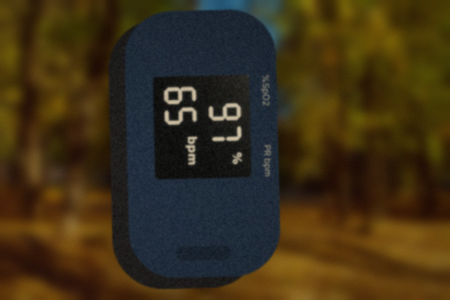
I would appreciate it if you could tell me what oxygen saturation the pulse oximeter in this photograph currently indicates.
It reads 97 %
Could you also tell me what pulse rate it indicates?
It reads 65 bpm
